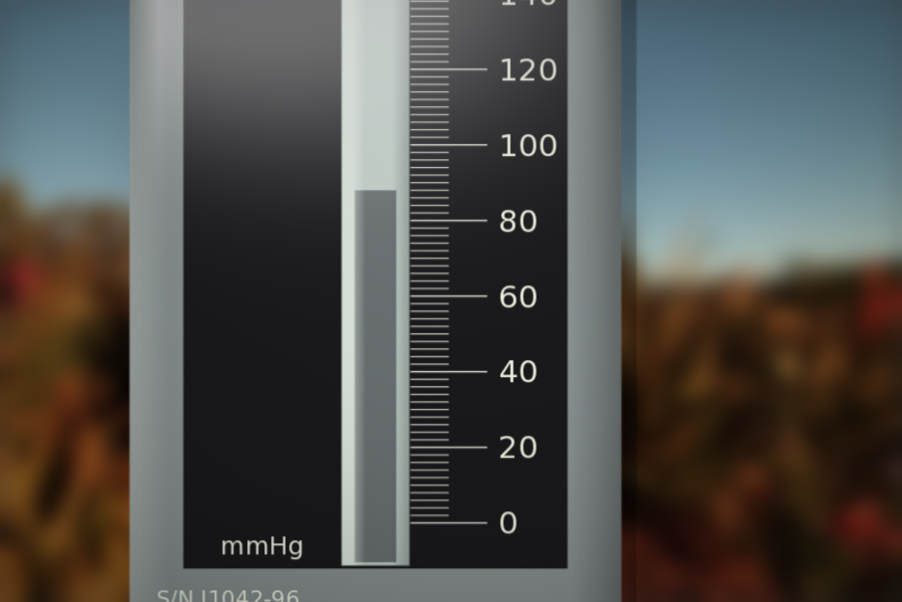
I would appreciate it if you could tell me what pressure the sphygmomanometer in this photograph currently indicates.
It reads 88 mmHg
